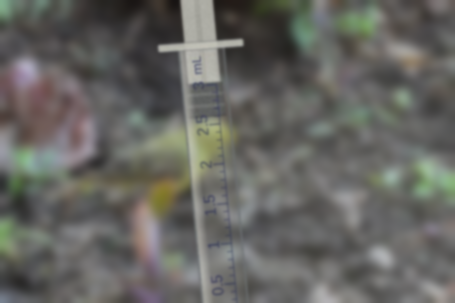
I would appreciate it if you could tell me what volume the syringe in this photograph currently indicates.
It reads 2.6 mL
